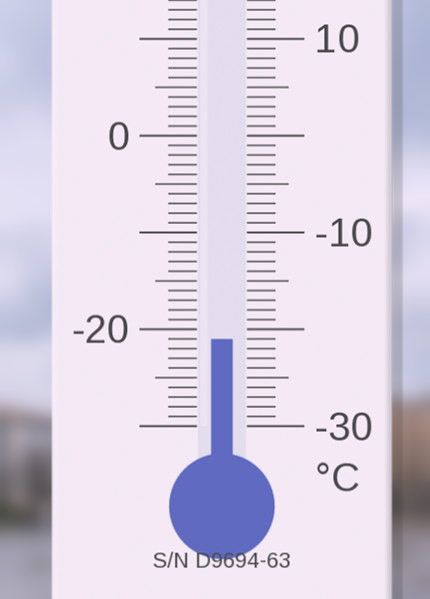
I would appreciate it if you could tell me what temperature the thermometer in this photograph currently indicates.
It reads -21 °C
